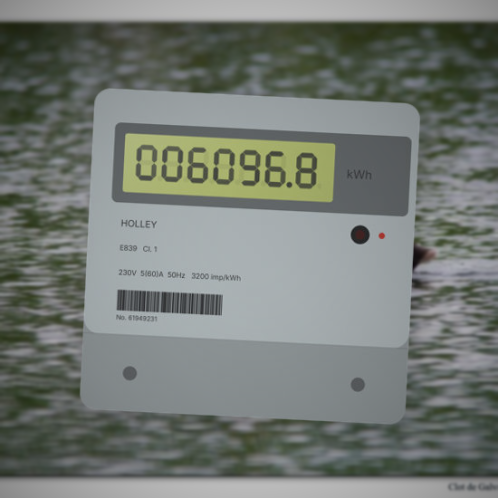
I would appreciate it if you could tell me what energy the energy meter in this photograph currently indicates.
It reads 6096.8 kWh
